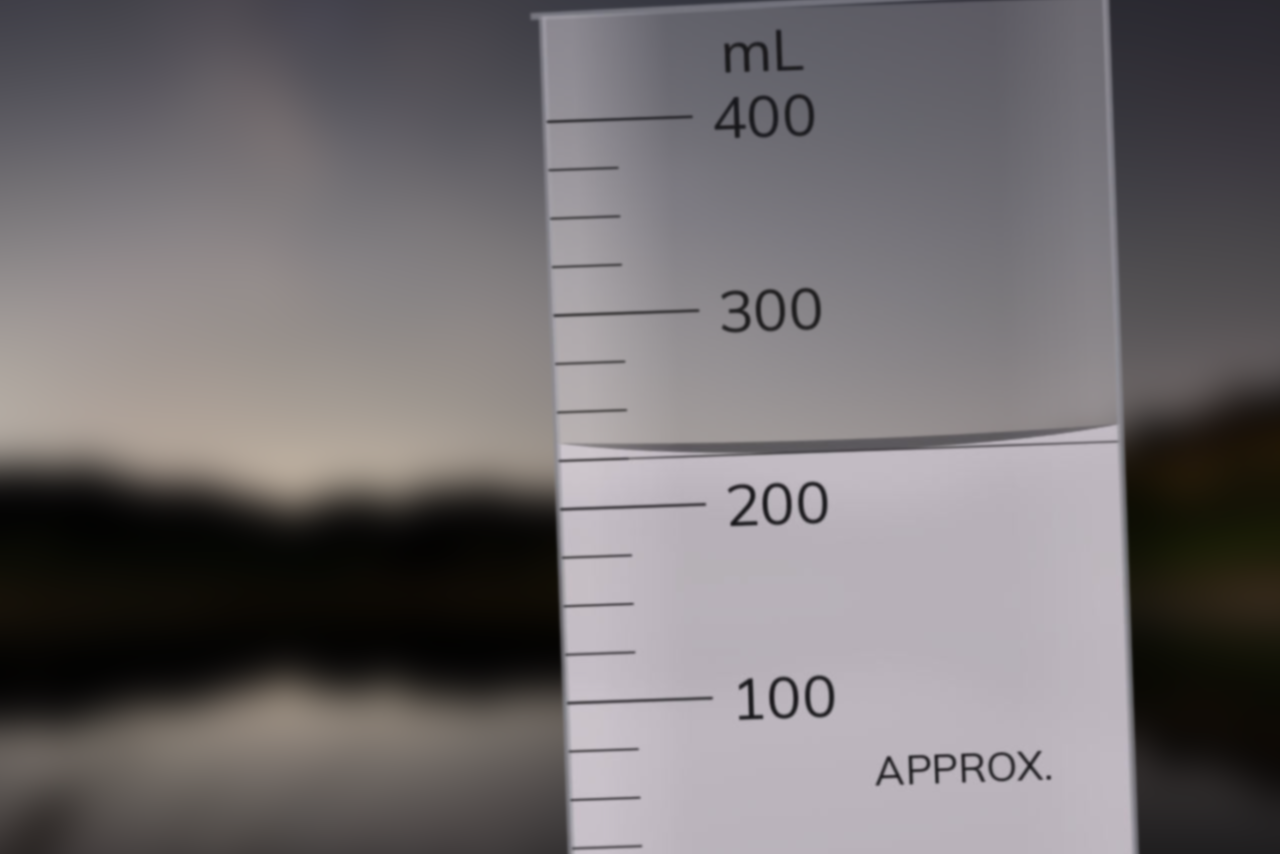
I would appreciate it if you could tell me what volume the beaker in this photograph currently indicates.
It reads 225 mL
